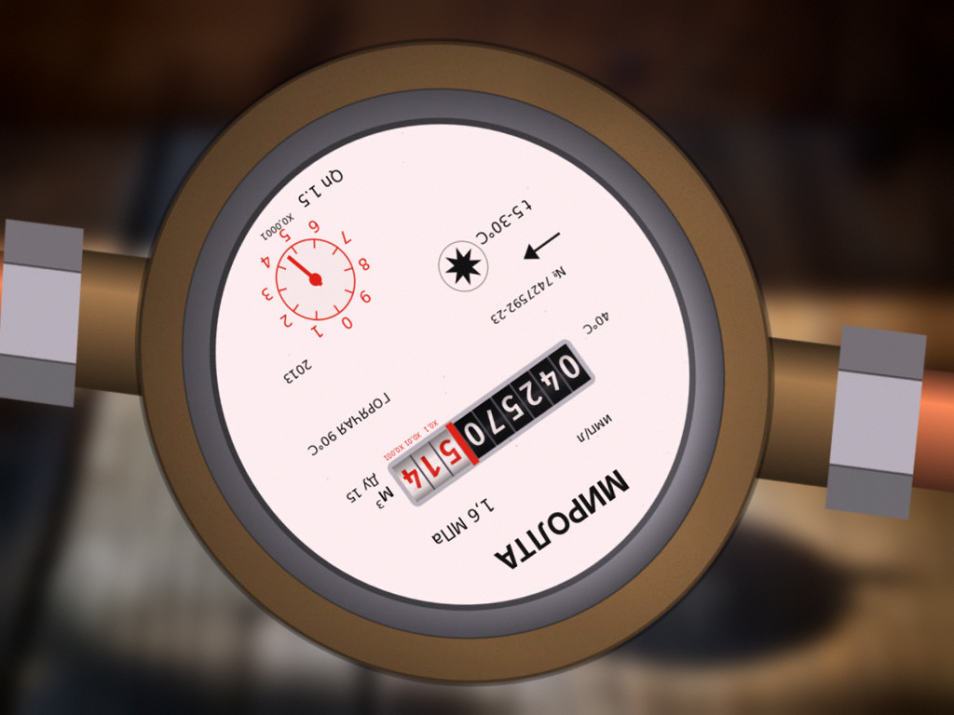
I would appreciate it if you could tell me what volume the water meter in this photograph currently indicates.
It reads 42570.5144 m³
